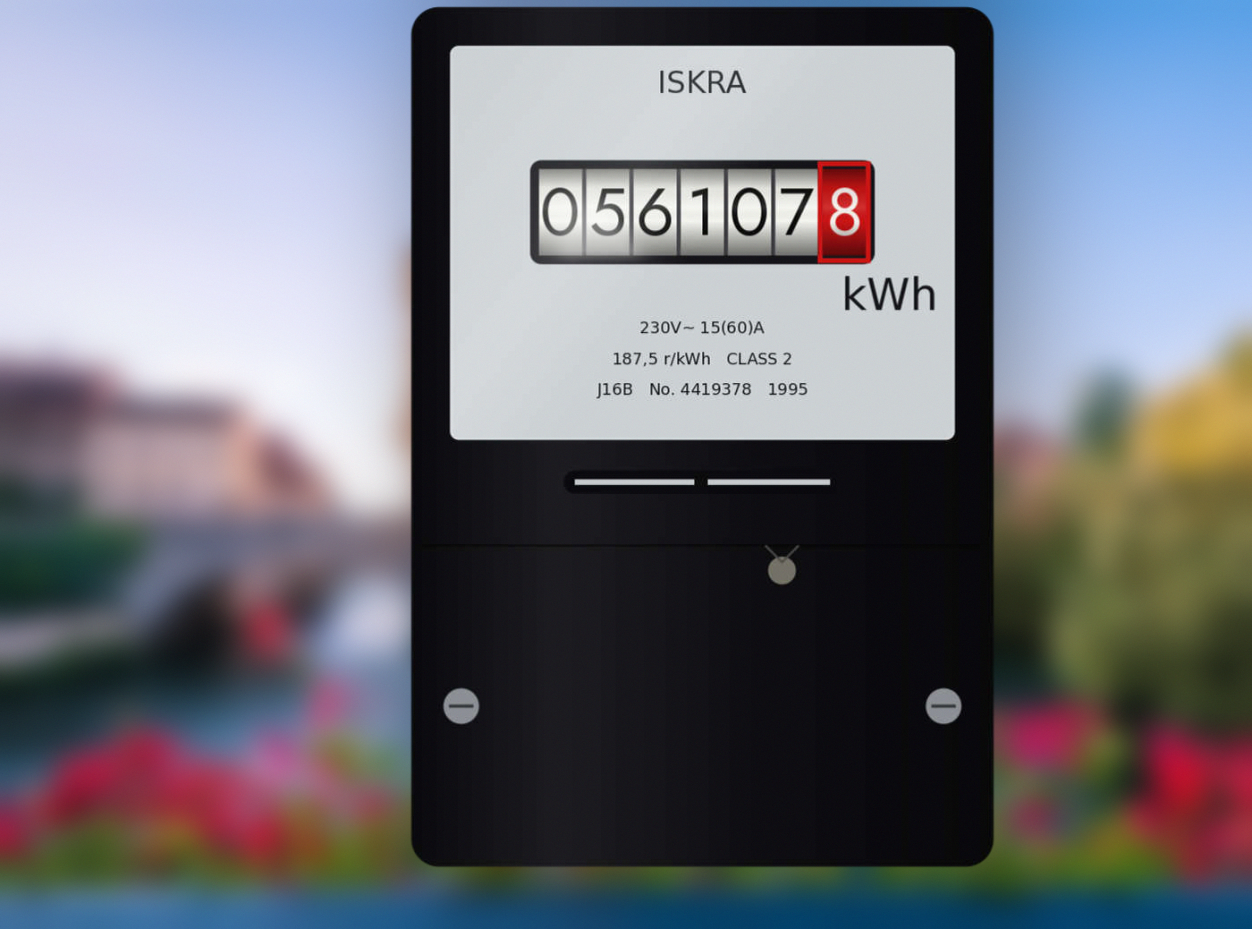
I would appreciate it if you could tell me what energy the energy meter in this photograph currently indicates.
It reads 56107.8 kWh
